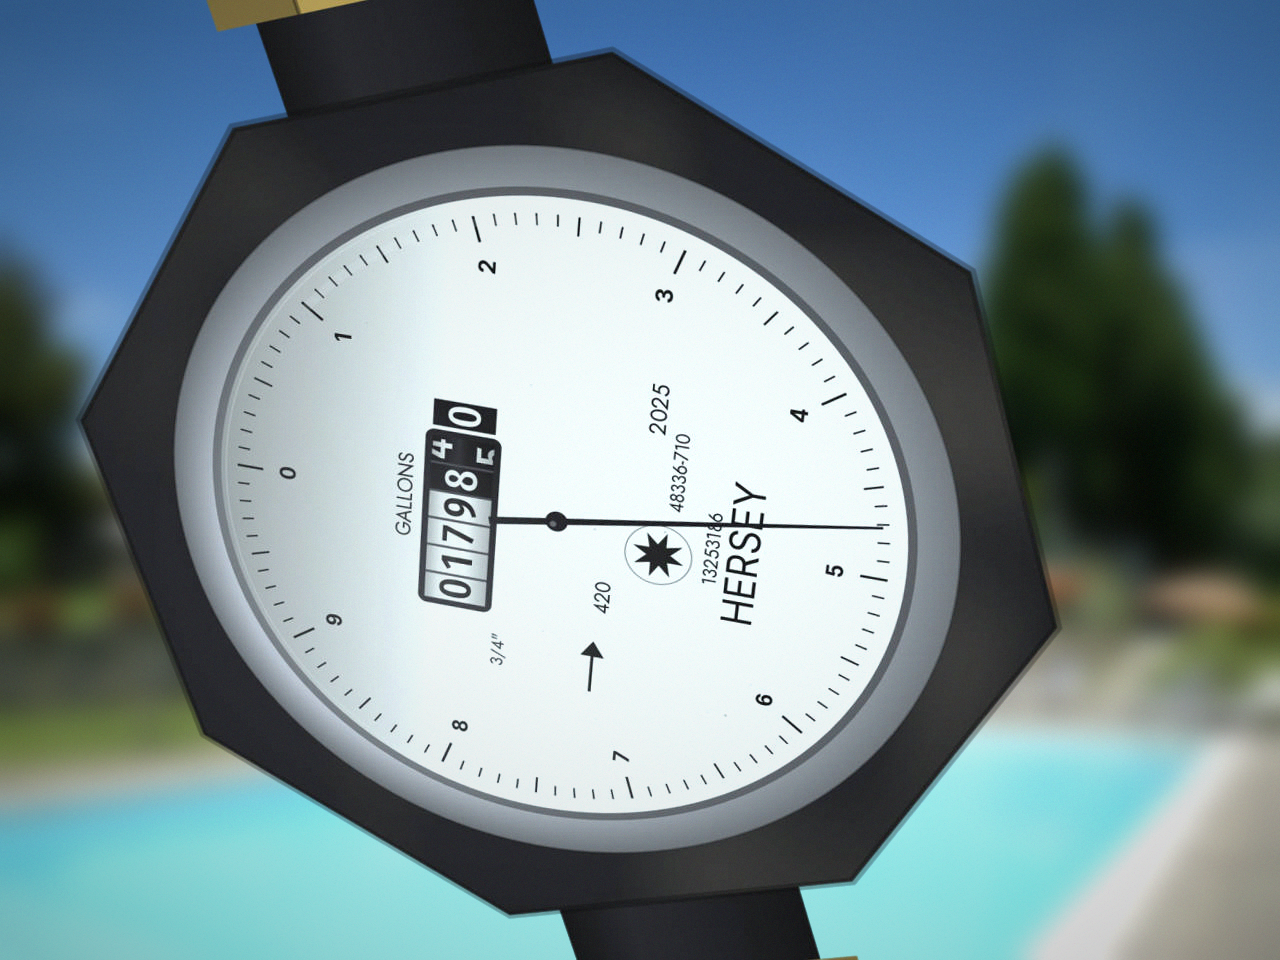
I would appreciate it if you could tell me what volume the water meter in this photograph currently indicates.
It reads 179844.7 gal
